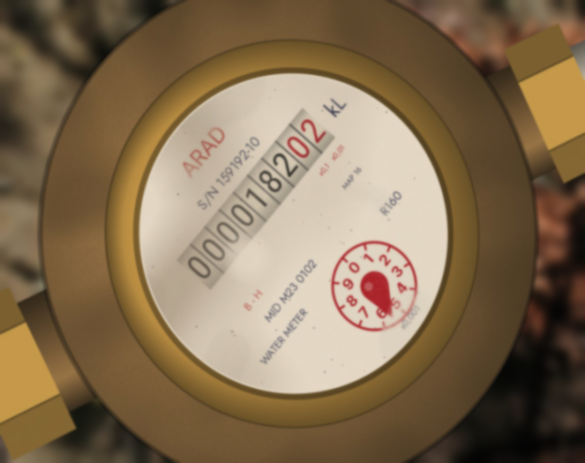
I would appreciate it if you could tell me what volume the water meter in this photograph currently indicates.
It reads 182.025 kL
